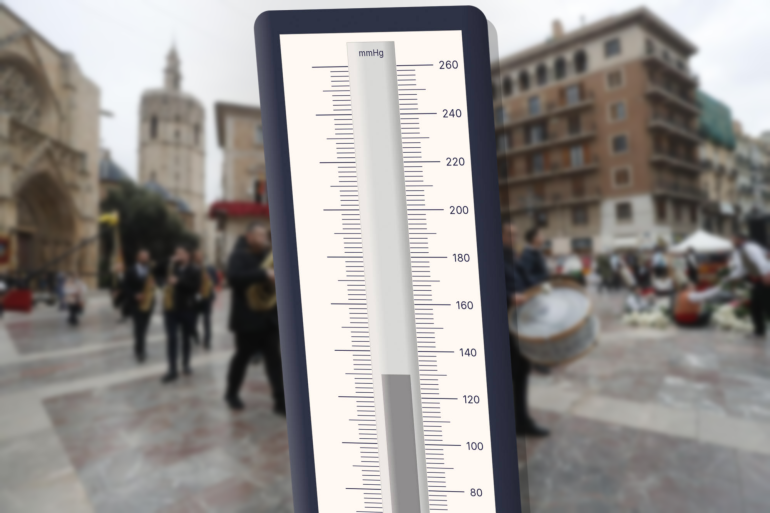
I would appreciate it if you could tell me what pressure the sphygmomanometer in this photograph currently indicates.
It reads 130 mmHg
